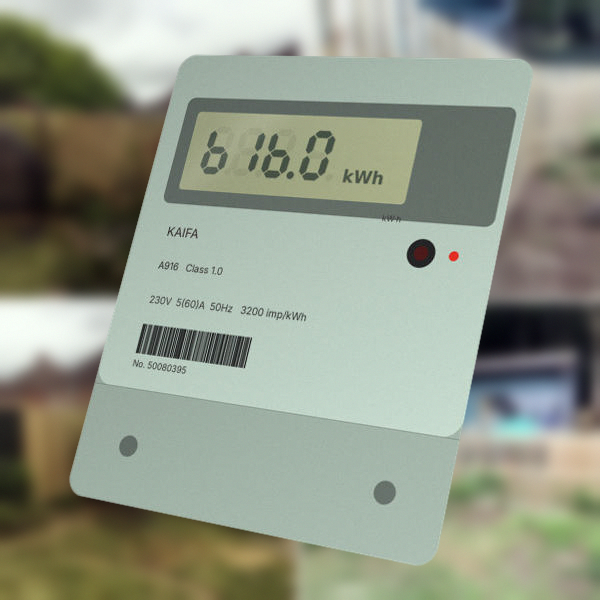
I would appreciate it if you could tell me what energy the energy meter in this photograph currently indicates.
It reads 616.0 kWh
